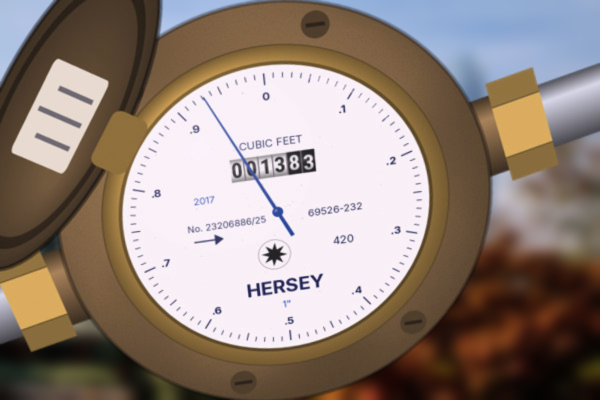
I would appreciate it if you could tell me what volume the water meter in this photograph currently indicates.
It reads 1382.93 ft³
